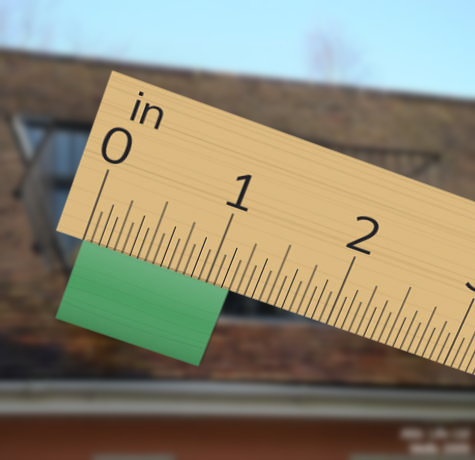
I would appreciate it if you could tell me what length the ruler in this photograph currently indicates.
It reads 1.1875 in
